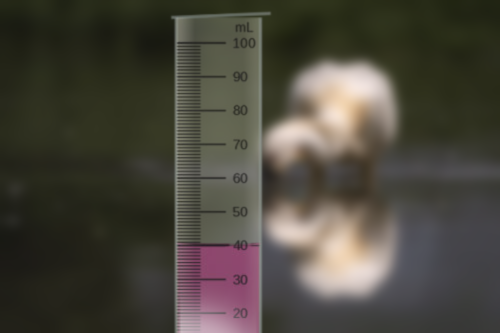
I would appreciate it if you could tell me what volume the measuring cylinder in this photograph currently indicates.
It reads 40 mL
